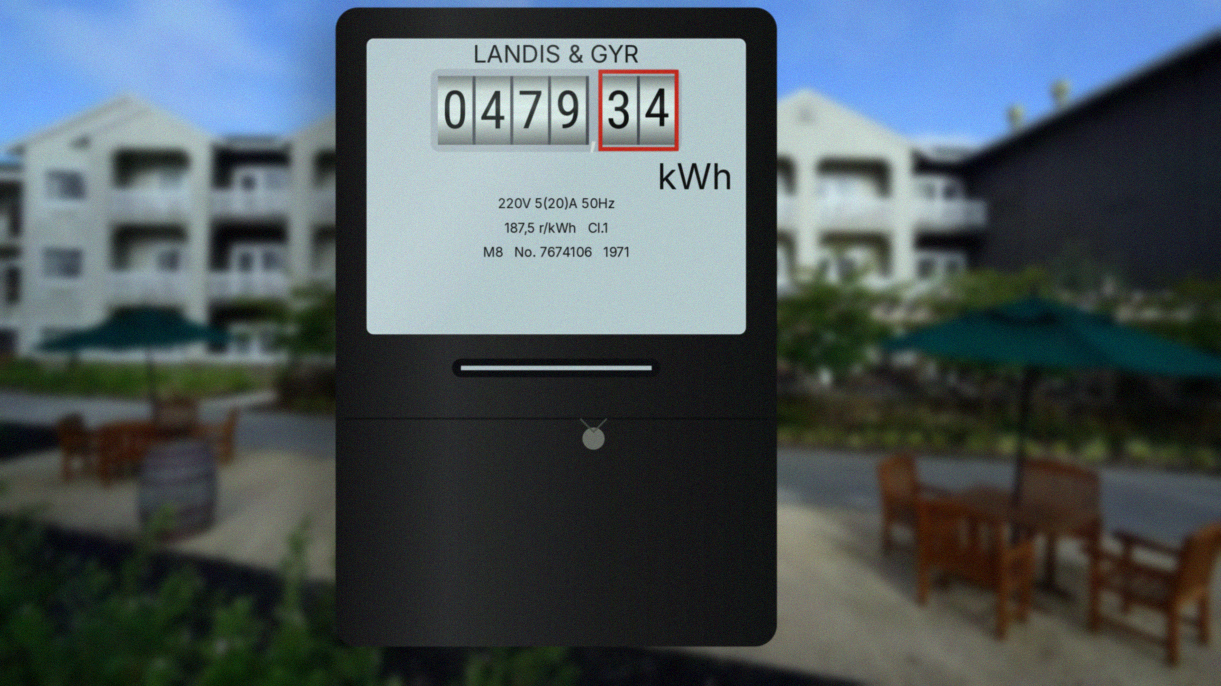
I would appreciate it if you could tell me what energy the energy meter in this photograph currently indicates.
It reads 479.34 kWh
